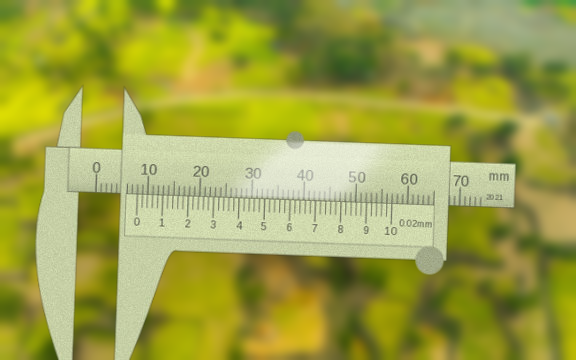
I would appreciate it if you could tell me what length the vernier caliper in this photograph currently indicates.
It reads 8.0 mm
